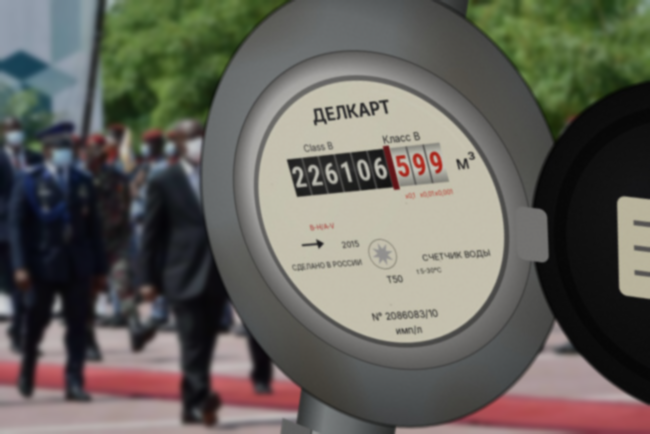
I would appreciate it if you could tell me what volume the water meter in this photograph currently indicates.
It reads 226106.599 m³
